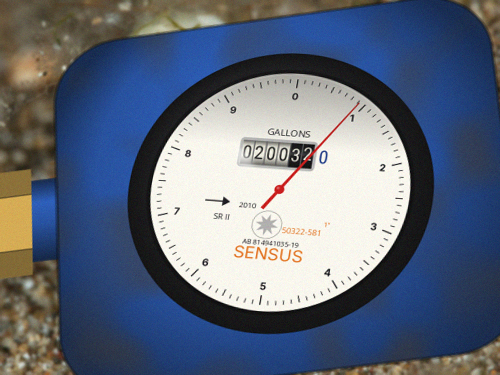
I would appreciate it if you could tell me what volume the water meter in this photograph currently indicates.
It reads 200320.9 gal
